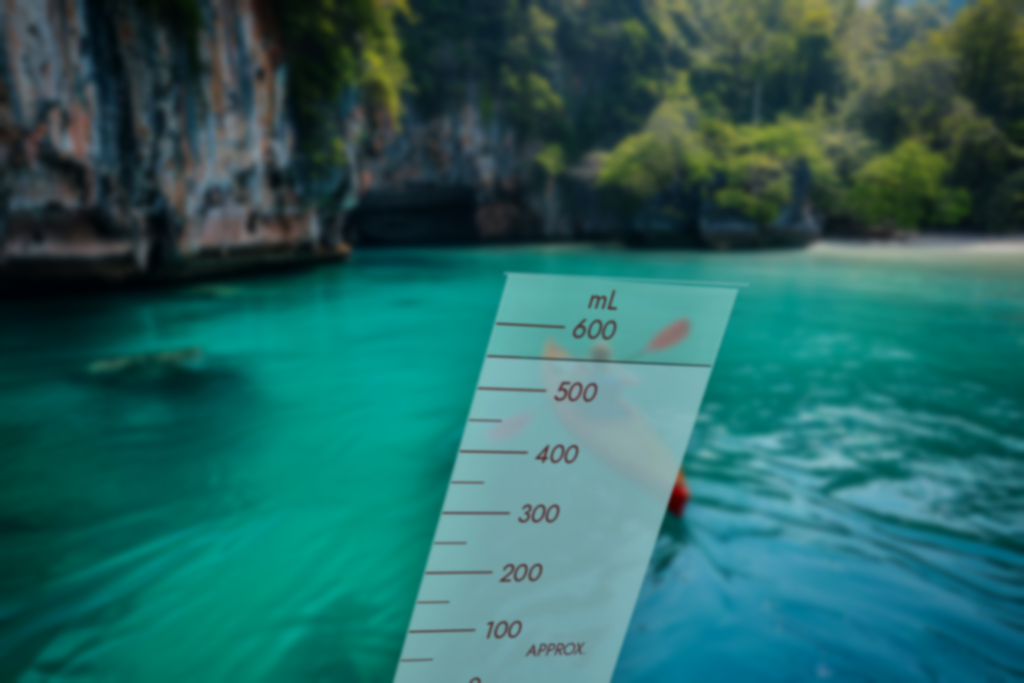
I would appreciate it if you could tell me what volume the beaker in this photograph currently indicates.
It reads 550 mL
